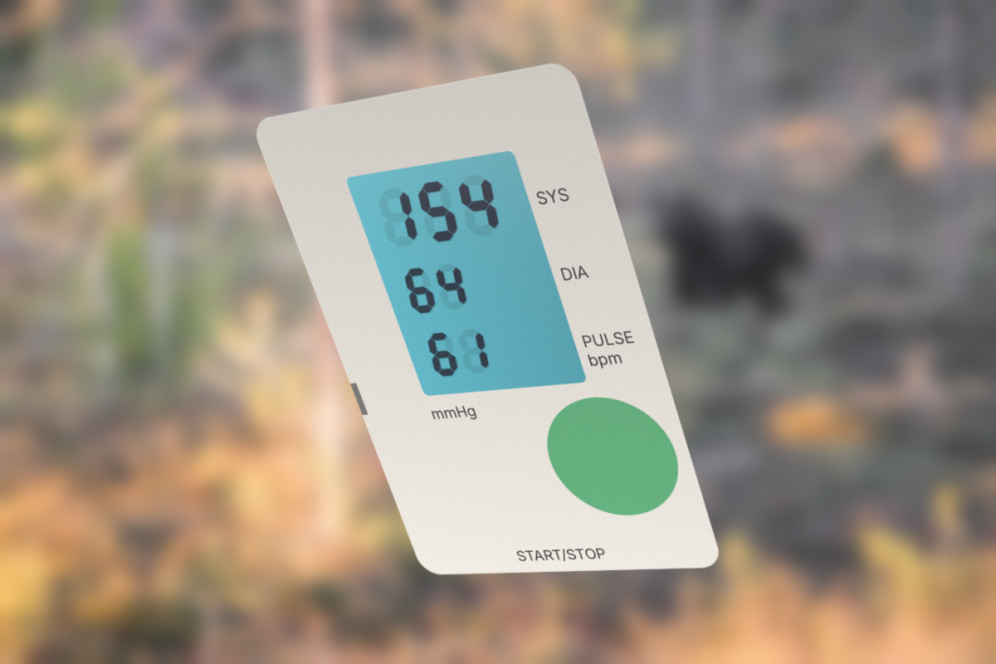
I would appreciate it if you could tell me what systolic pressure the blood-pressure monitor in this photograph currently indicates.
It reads 154 mmHg
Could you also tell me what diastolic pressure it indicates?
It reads 64 mmHg
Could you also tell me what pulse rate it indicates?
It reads 61 bpm
